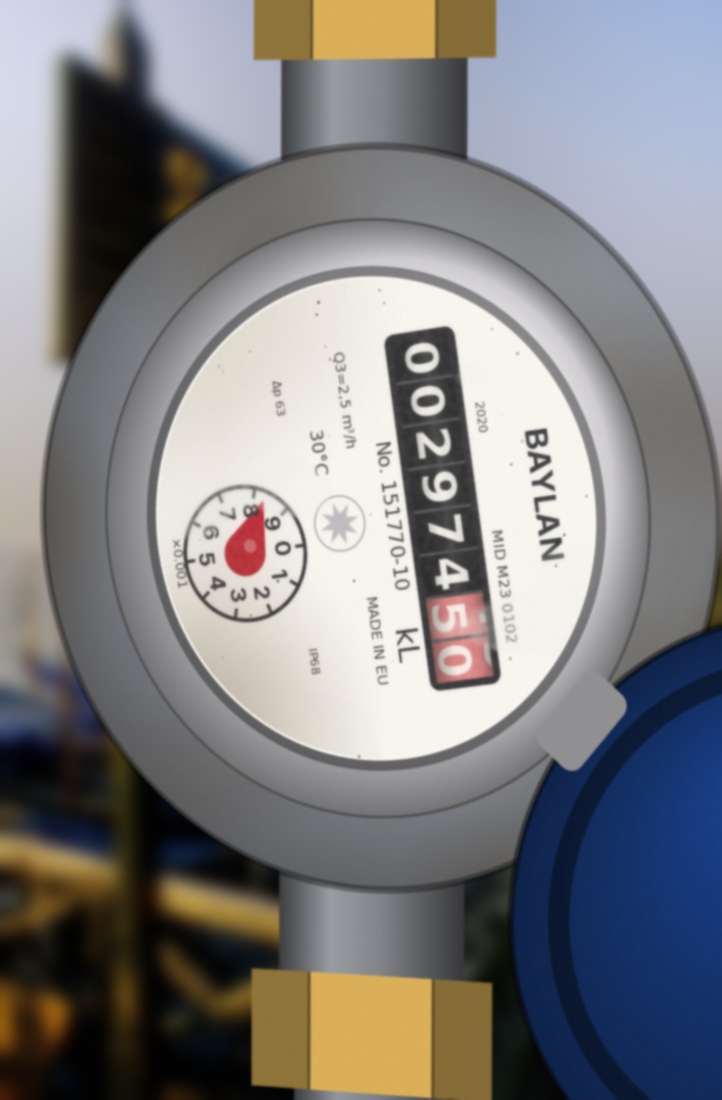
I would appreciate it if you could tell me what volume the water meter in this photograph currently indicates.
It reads 2974.498 kL
